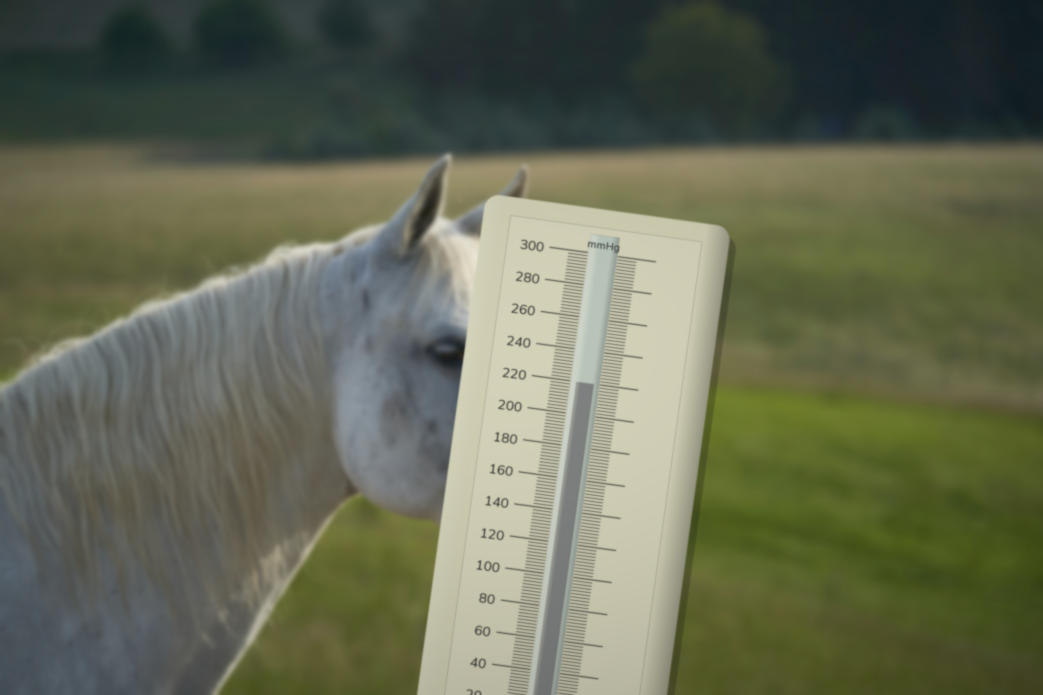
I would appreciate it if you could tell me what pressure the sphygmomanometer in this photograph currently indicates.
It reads 220 mmHg
